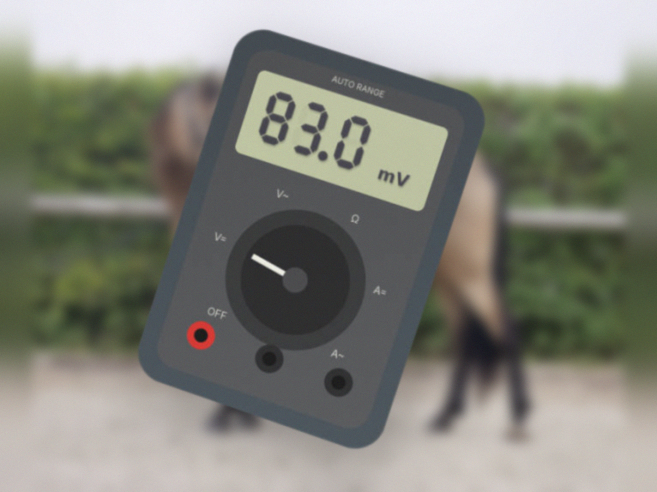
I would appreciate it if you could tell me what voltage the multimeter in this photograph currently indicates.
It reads 83.0 mV
